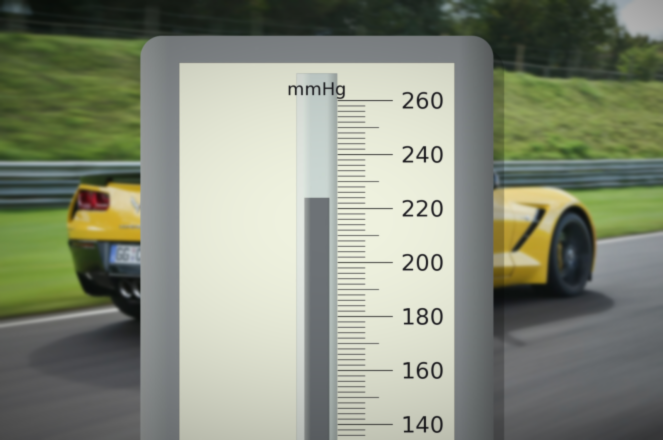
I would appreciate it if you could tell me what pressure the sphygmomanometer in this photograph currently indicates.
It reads 224 mmHg
